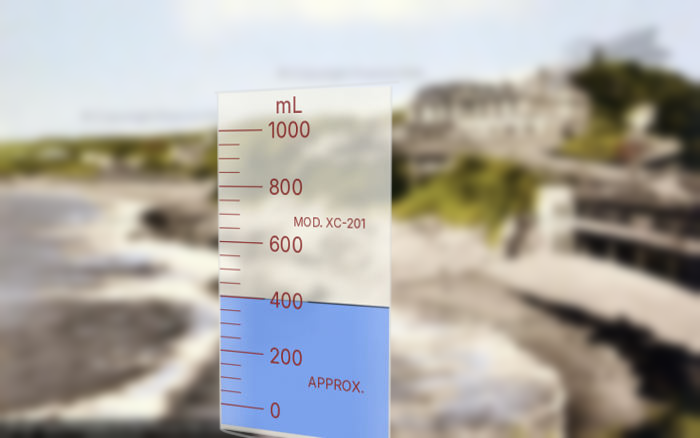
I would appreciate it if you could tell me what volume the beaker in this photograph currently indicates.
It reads 400 mL
